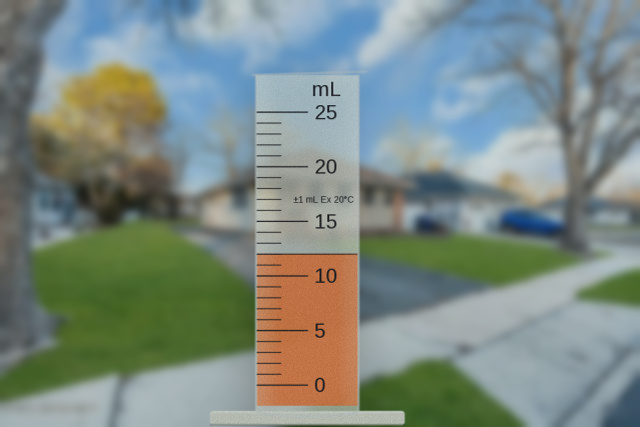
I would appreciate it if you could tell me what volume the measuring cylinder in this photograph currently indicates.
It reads 12 mL
